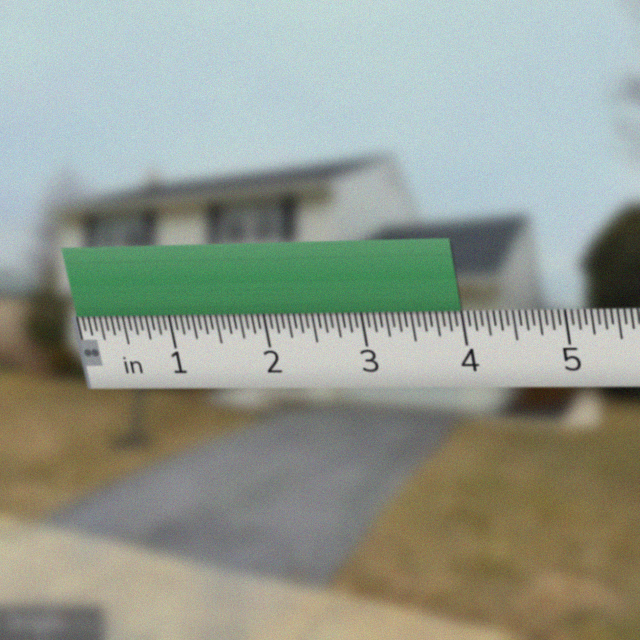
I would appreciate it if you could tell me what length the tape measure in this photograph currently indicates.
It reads 4 in
